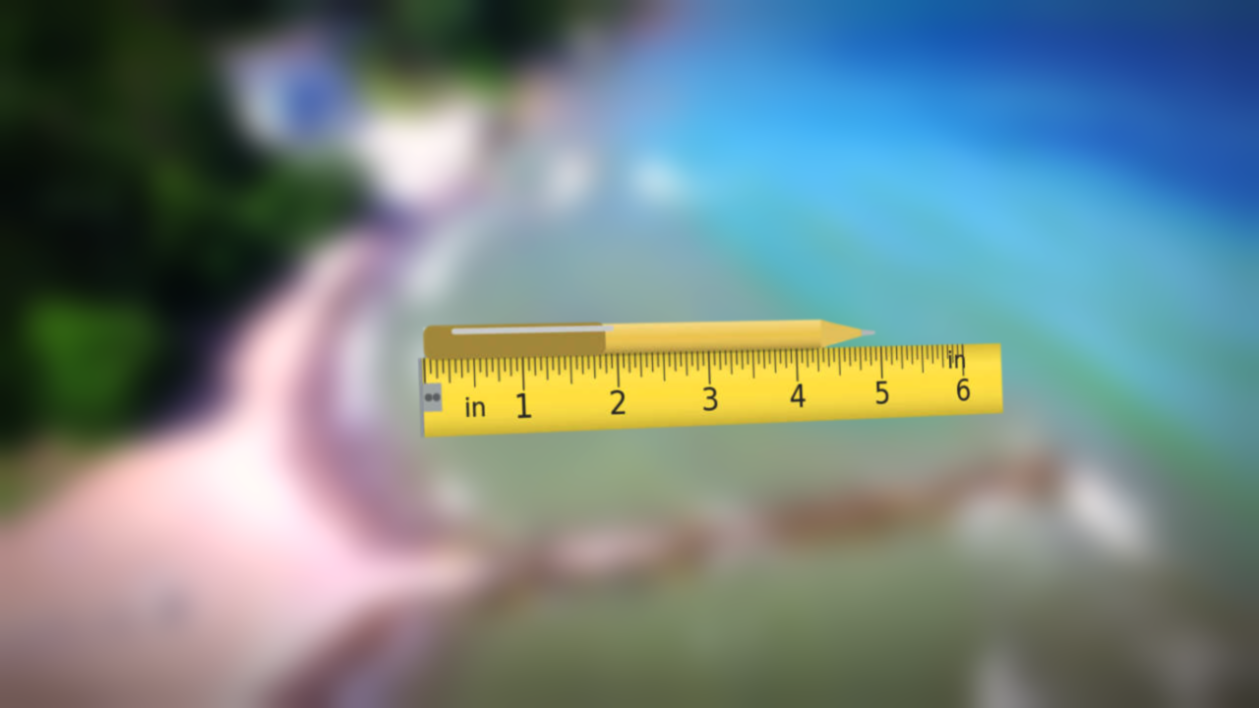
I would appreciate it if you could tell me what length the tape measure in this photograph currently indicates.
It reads 4.9375 in
